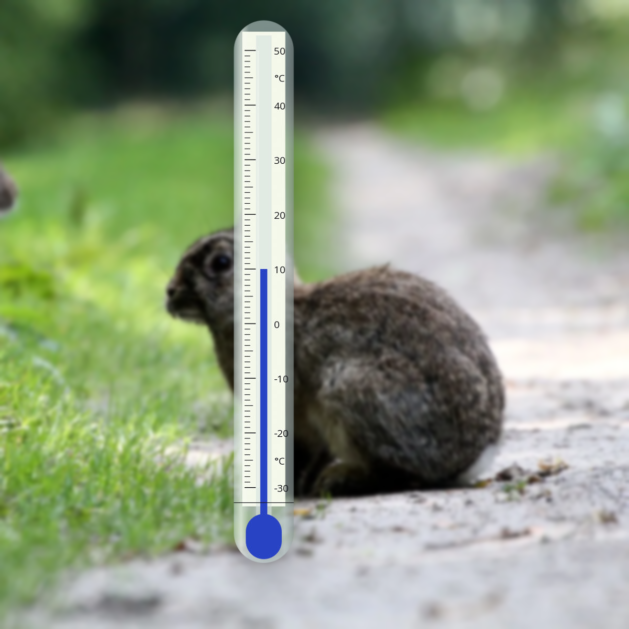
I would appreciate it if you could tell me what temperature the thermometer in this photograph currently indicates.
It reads 10 °C
